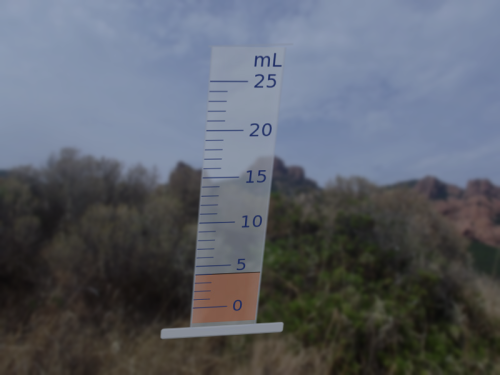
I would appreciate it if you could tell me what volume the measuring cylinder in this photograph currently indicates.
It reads 4 mL
